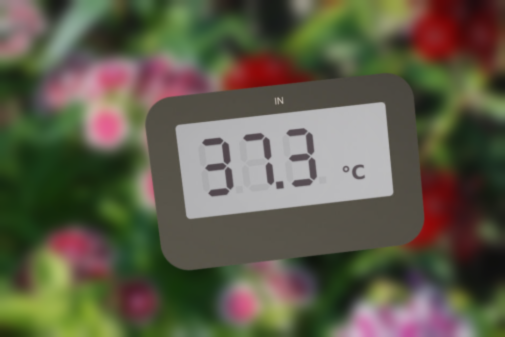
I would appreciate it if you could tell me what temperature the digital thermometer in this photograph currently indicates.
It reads 37.3 °C
